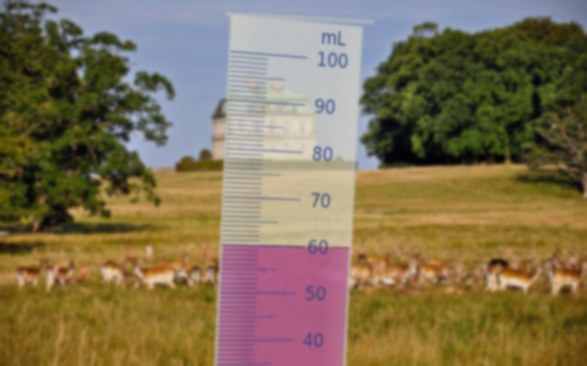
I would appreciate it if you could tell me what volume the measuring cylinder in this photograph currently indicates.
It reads 60 mL
